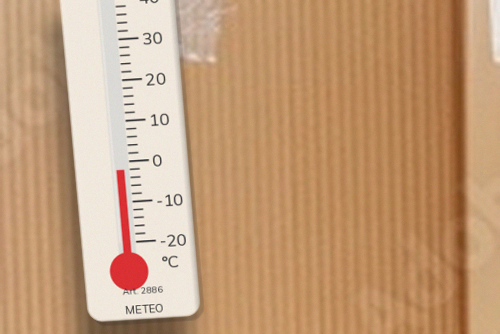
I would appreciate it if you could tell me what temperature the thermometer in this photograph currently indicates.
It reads -2 °C
